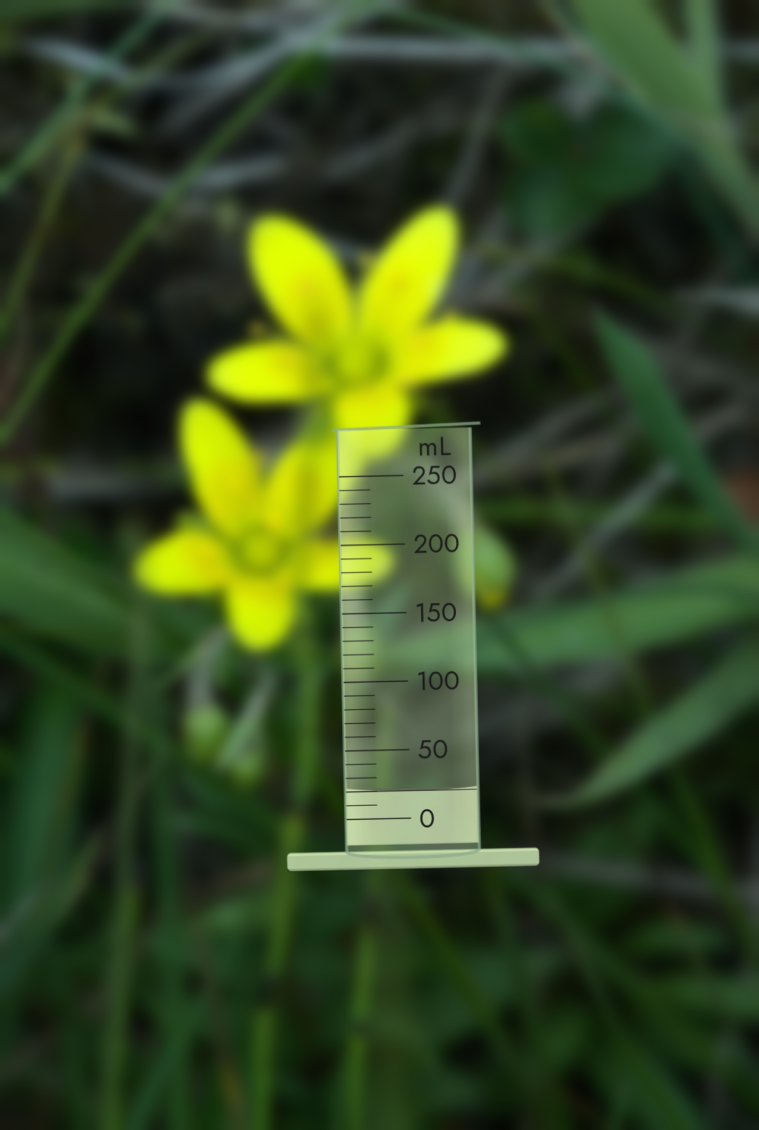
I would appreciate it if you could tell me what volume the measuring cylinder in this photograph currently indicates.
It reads 20 mL
